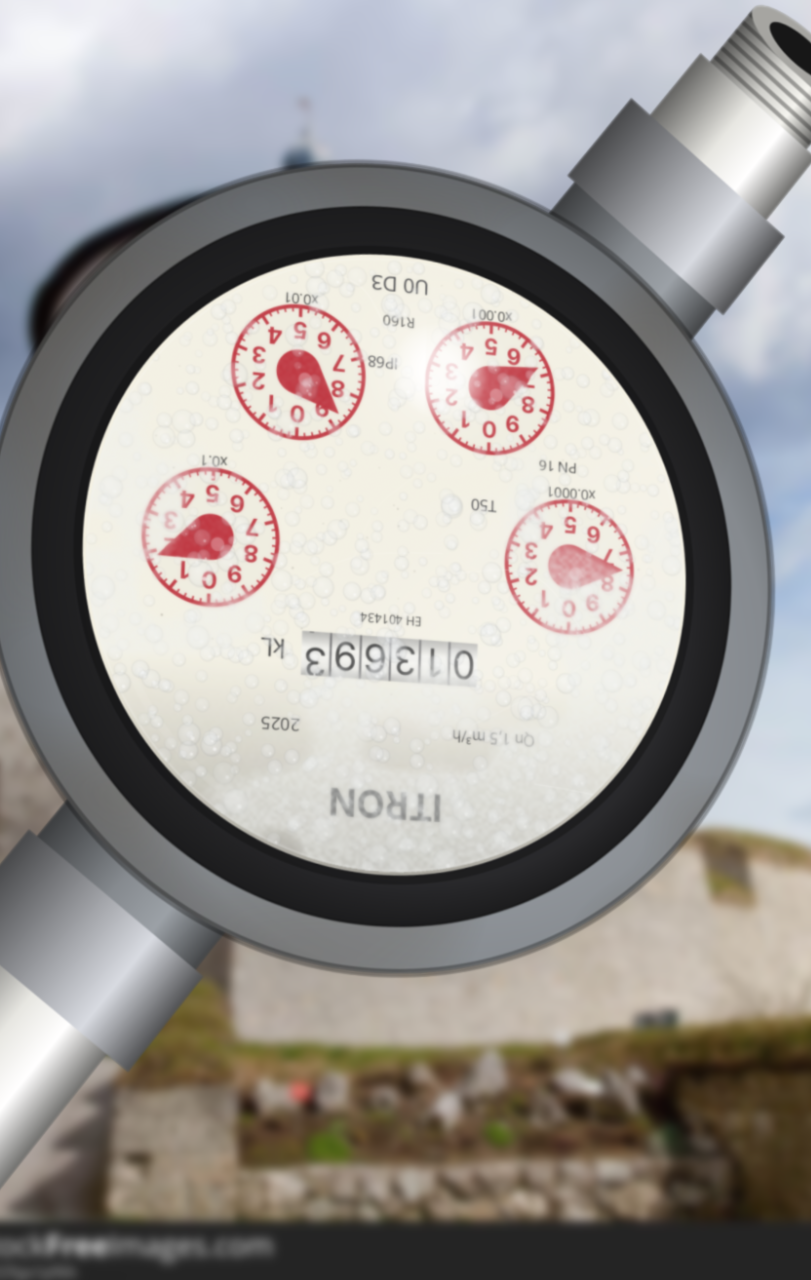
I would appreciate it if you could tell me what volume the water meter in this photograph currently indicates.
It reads 13693.1867 kL
